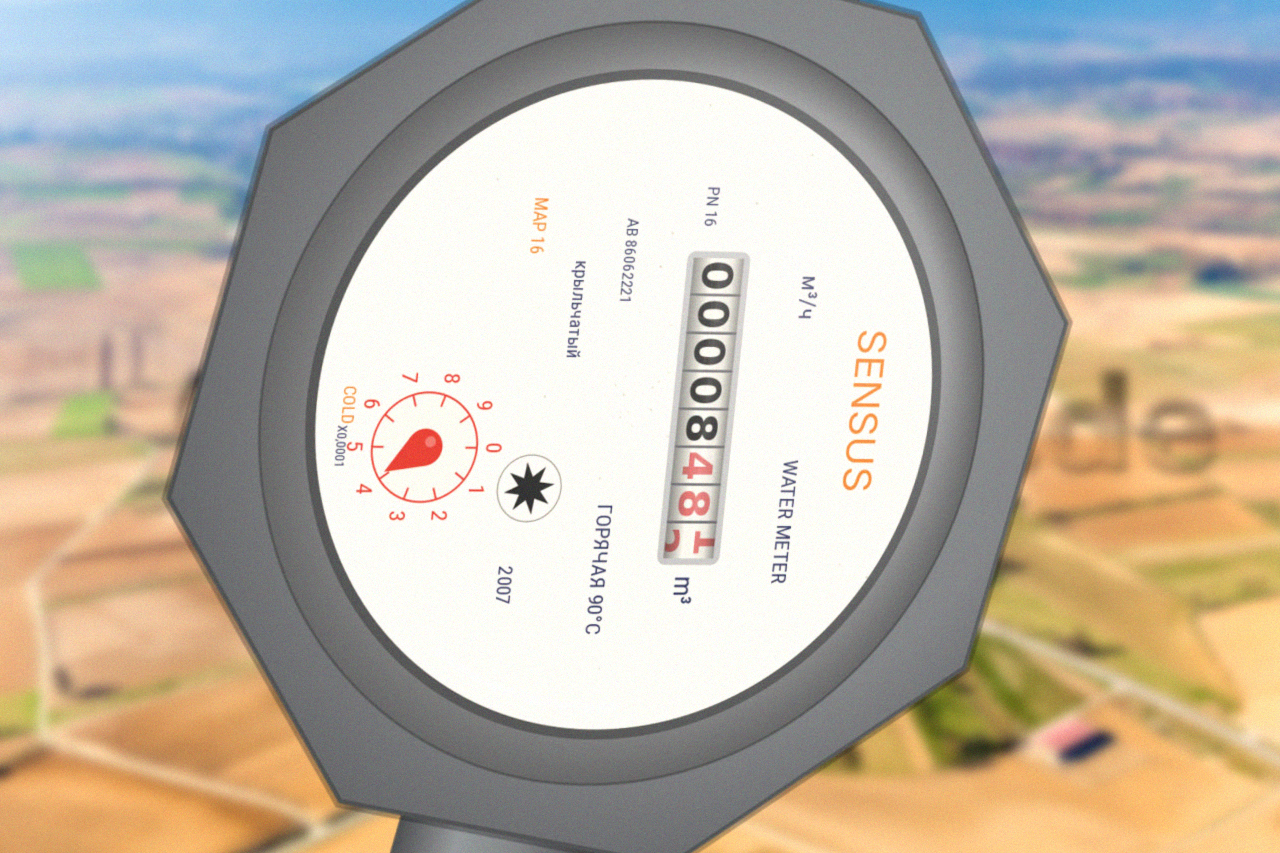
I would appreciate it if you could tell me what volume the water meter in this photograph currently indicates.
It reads 8.4814 m³
